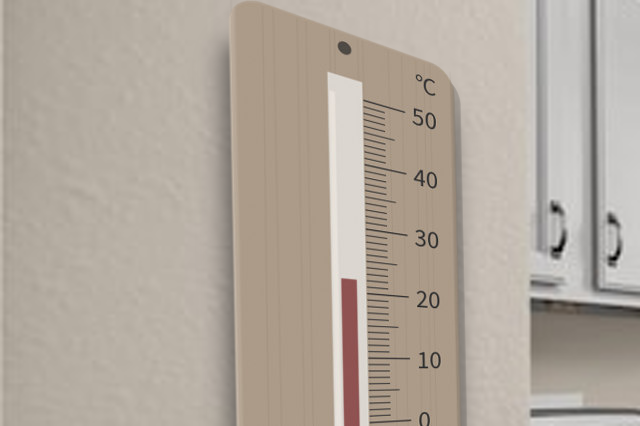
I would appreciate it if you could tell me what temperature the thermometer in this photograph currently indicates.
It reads 22 °C
